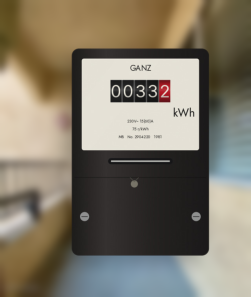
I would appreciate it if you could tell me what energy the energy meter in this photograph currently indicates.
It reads 33.2 kWh
